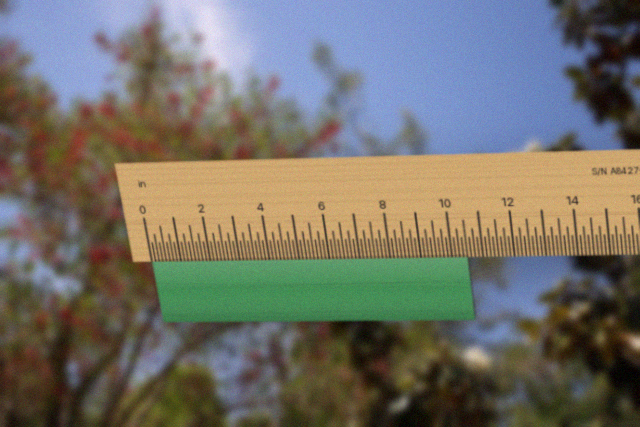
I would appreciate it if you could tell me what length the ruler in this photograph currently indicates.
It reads 10.5 in
